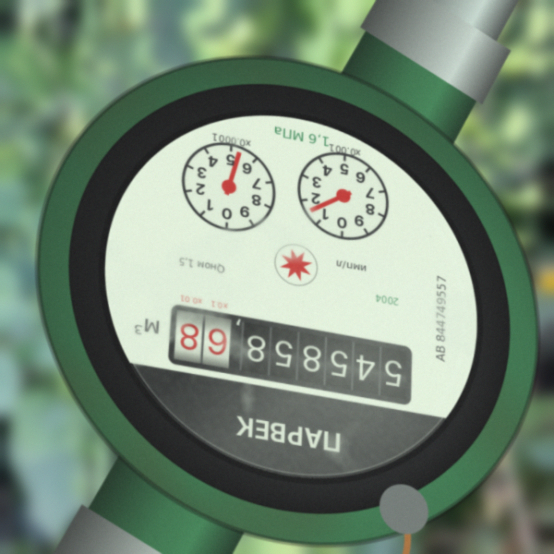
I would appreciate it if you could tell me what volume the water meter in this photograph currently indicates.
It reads 545858.6815 m³
